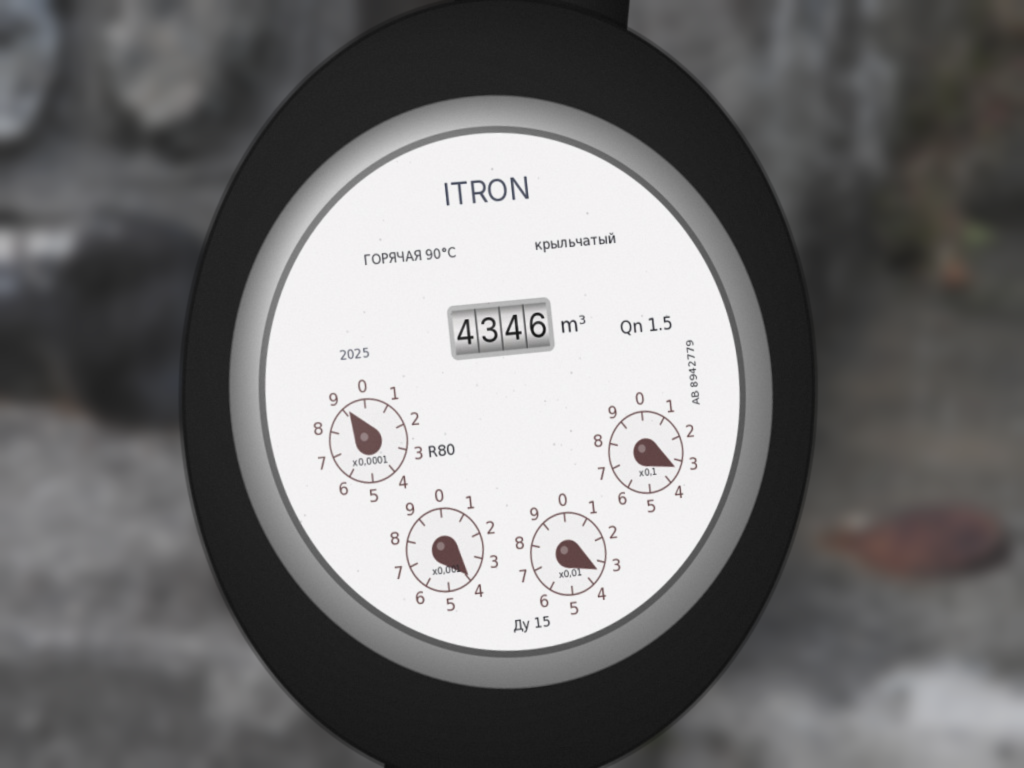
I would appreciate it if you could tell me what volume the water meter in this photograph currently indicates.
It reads 4346.3339 m³
